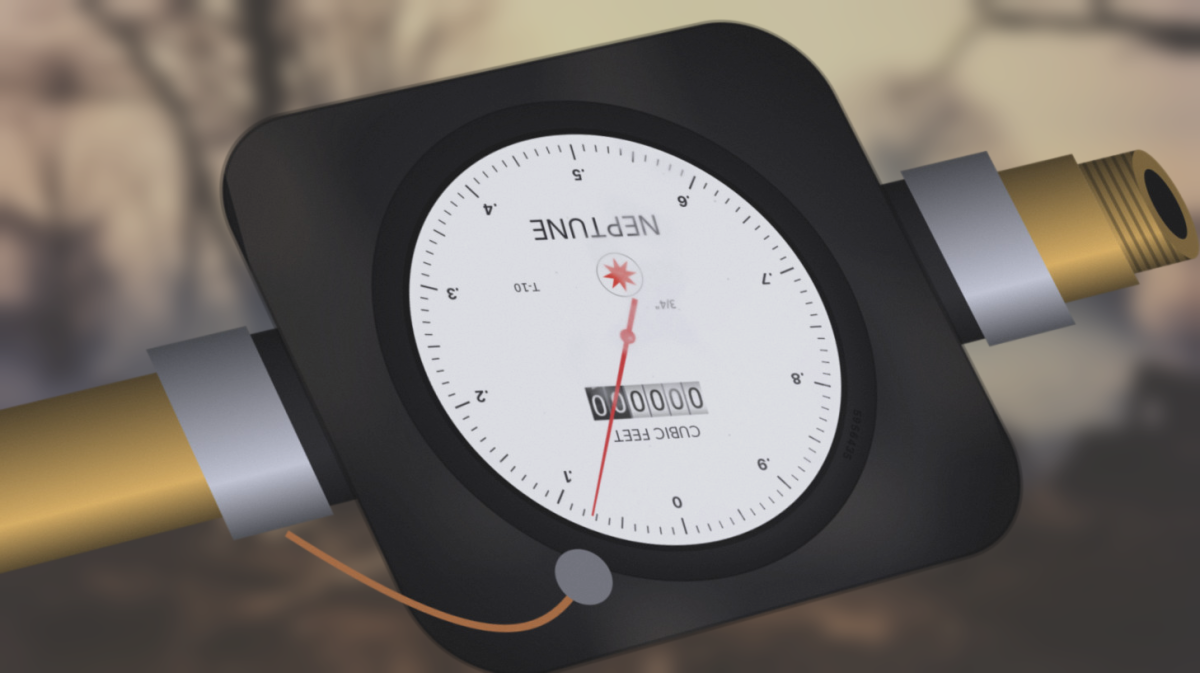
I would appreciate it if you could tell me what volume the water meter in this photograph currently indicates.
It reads 0.07 ft³
